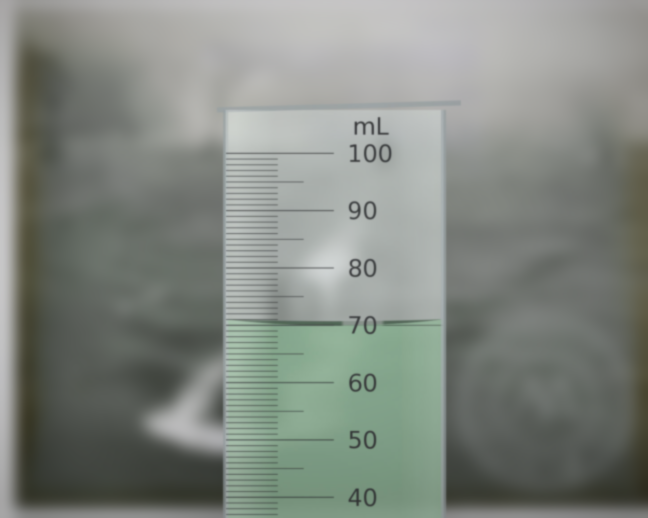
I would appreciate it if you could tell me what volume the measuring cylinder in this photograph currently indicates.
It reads 70 mL
